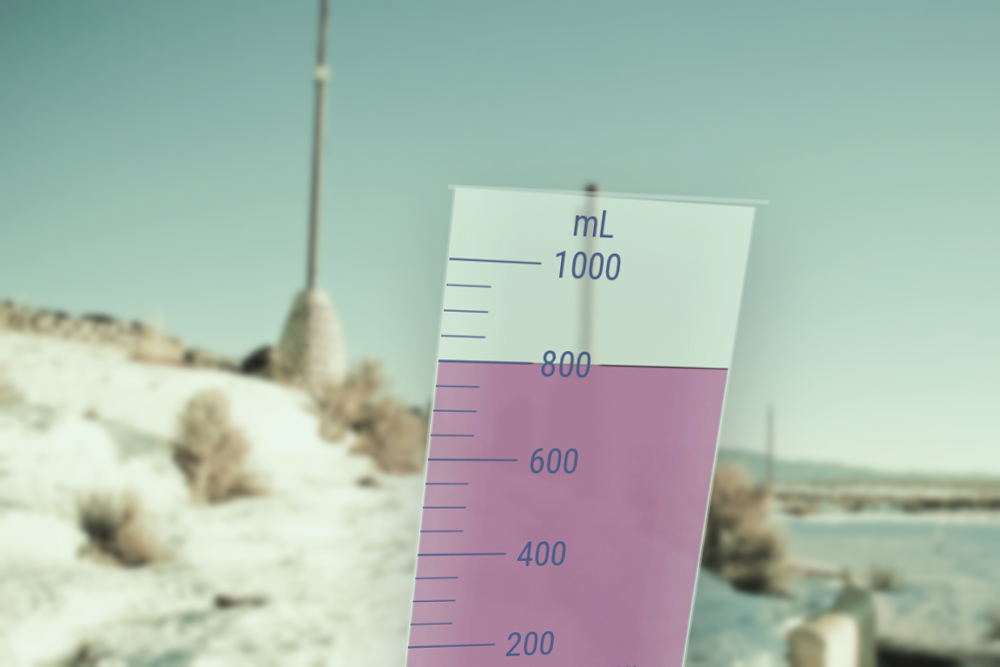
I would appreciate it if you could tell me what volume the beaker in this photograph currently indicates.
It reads 800 mL
